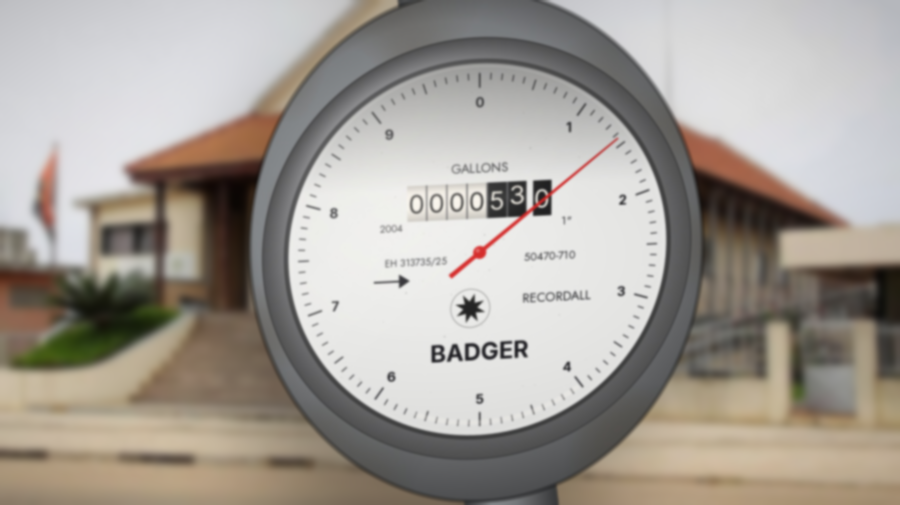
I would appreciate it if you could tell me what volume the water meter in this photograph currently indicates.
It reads 531.4 gal
